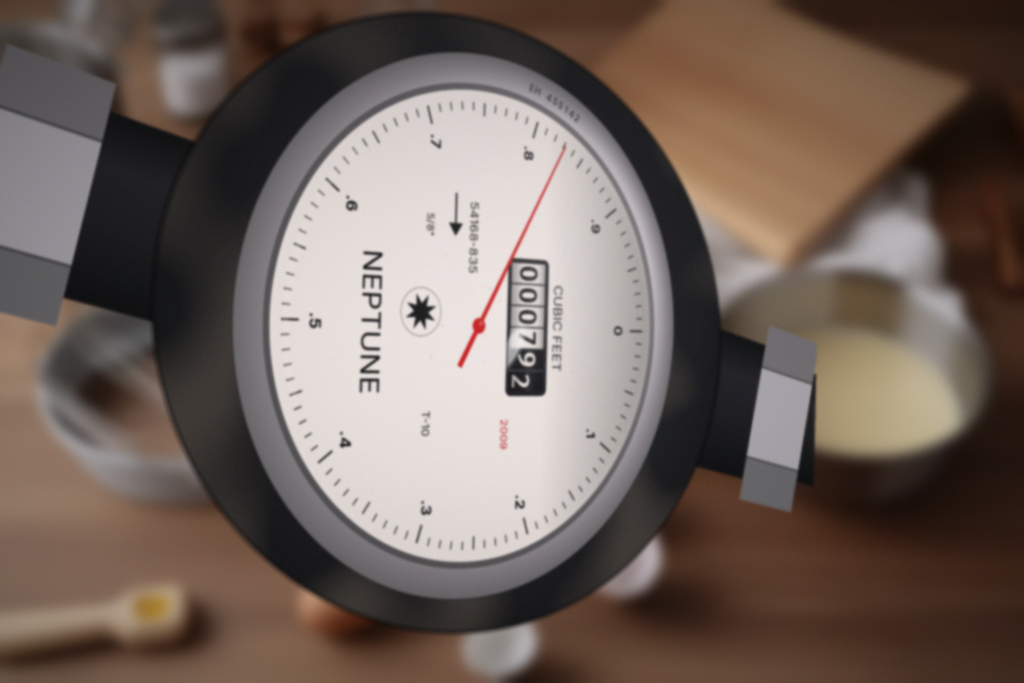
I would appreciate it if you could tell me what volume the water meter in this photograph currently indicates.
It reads 791.83 ft³
